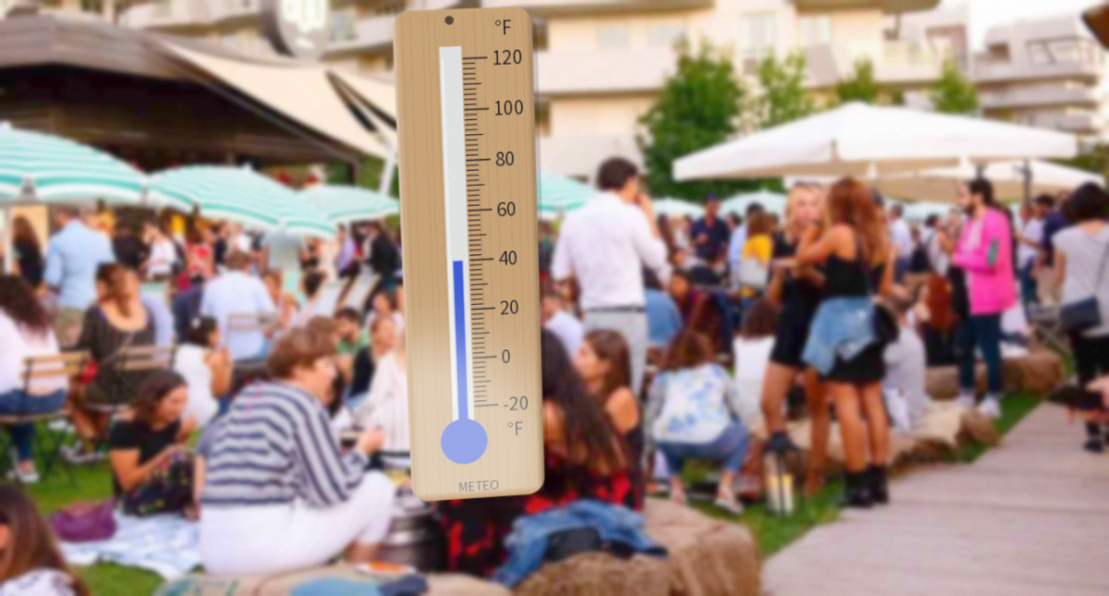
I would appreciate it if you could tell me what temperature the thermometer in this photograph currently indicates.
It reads 40 °F
